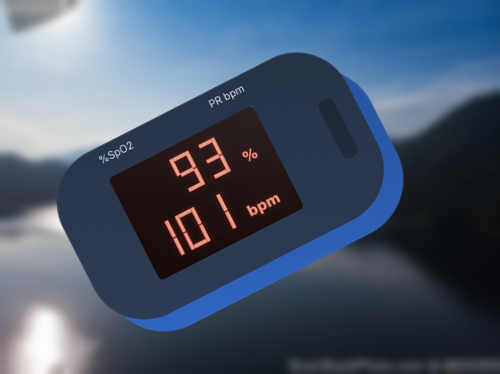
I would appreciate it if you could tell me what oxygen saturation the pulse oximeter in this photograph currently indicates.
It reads 93 %
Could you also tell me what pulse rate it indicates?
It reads 101 bpm
